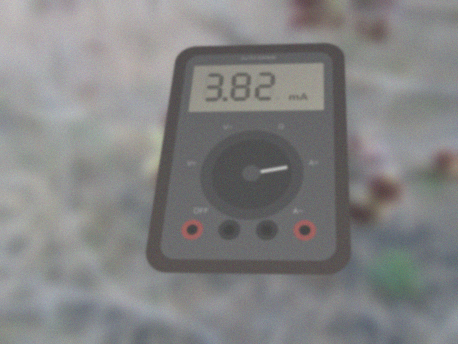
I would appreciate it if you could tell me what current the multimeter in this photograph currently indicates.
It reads 3.82 mA
